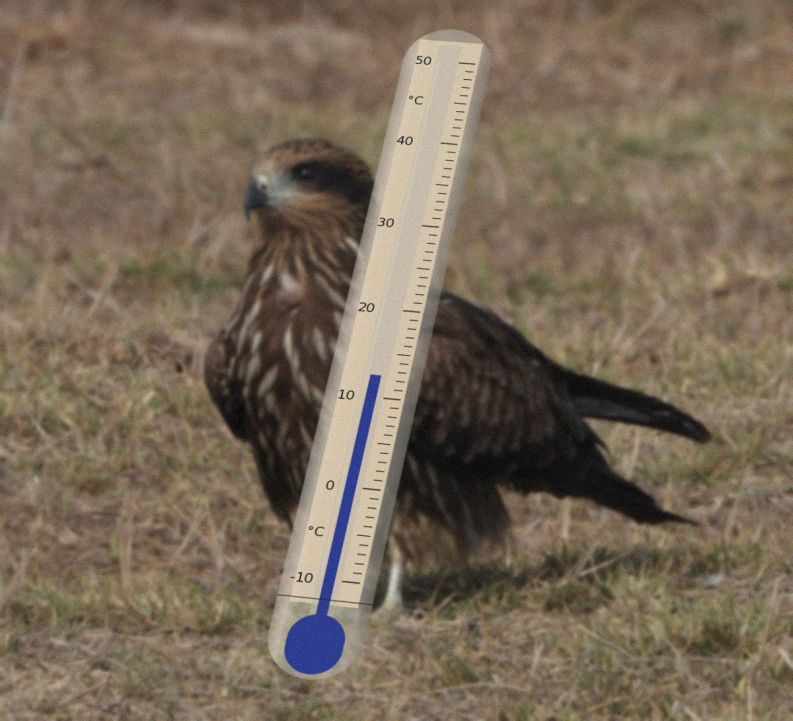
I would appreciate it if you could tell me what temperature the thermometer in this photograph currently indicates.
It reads 12.5 °C
